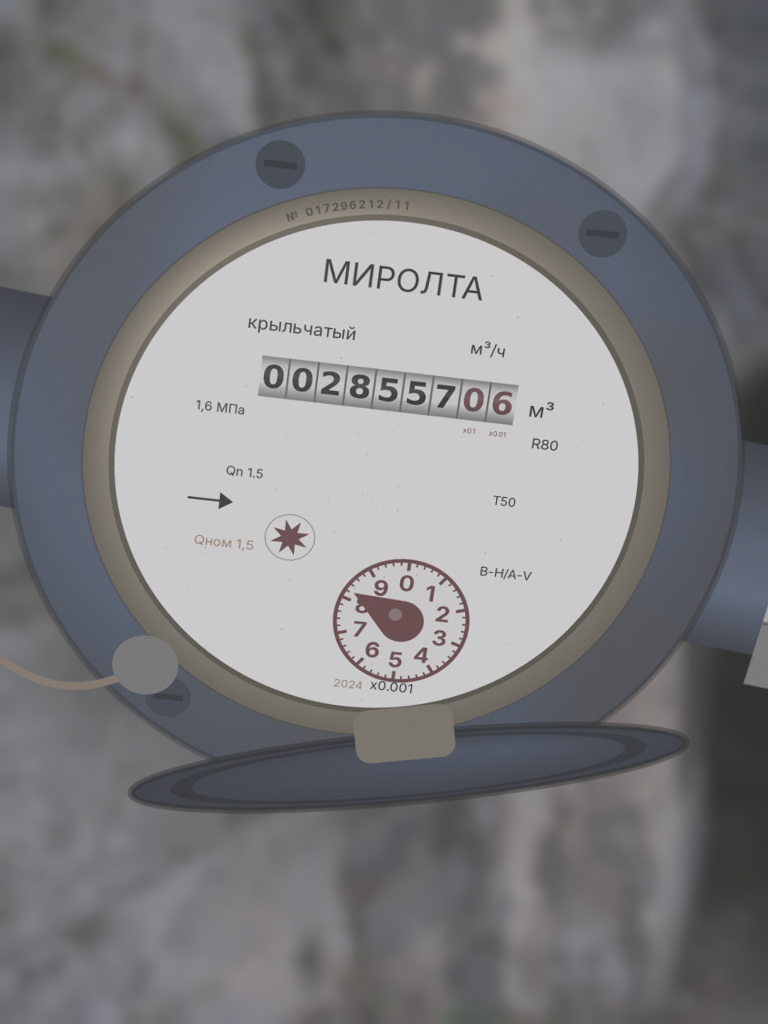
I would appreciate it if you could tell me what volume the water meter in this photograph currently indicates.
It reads 28557.068 m³
